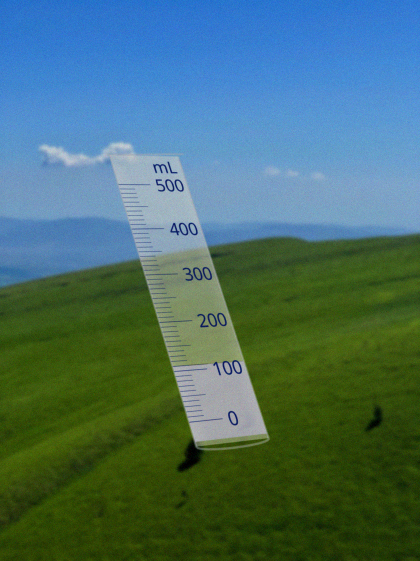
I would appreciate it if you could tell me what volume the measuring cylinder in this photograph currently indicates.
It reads 110 mL
